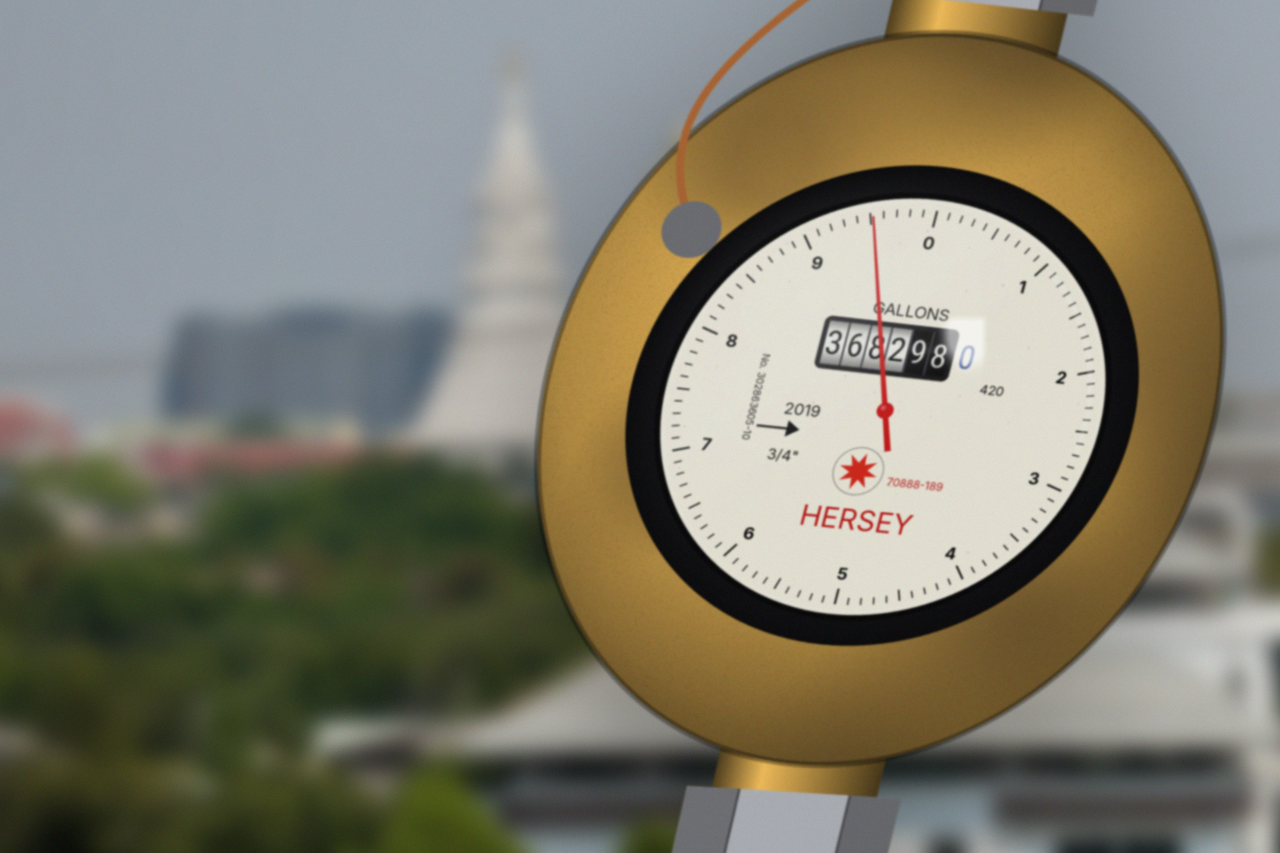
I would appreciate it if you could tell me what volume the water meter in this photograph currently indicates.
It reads 3682979.5 gal
